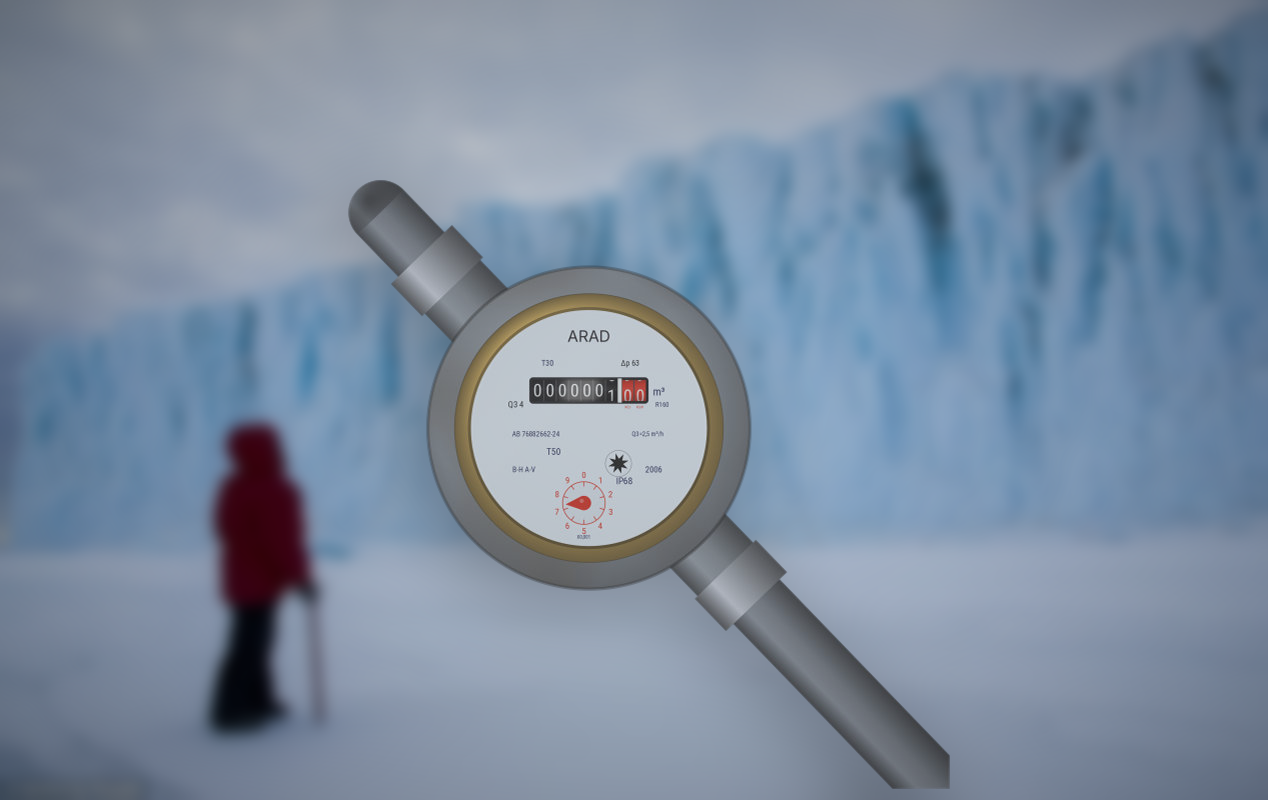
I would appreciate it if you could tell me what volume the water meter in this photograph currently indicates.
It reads 0.997 m³
